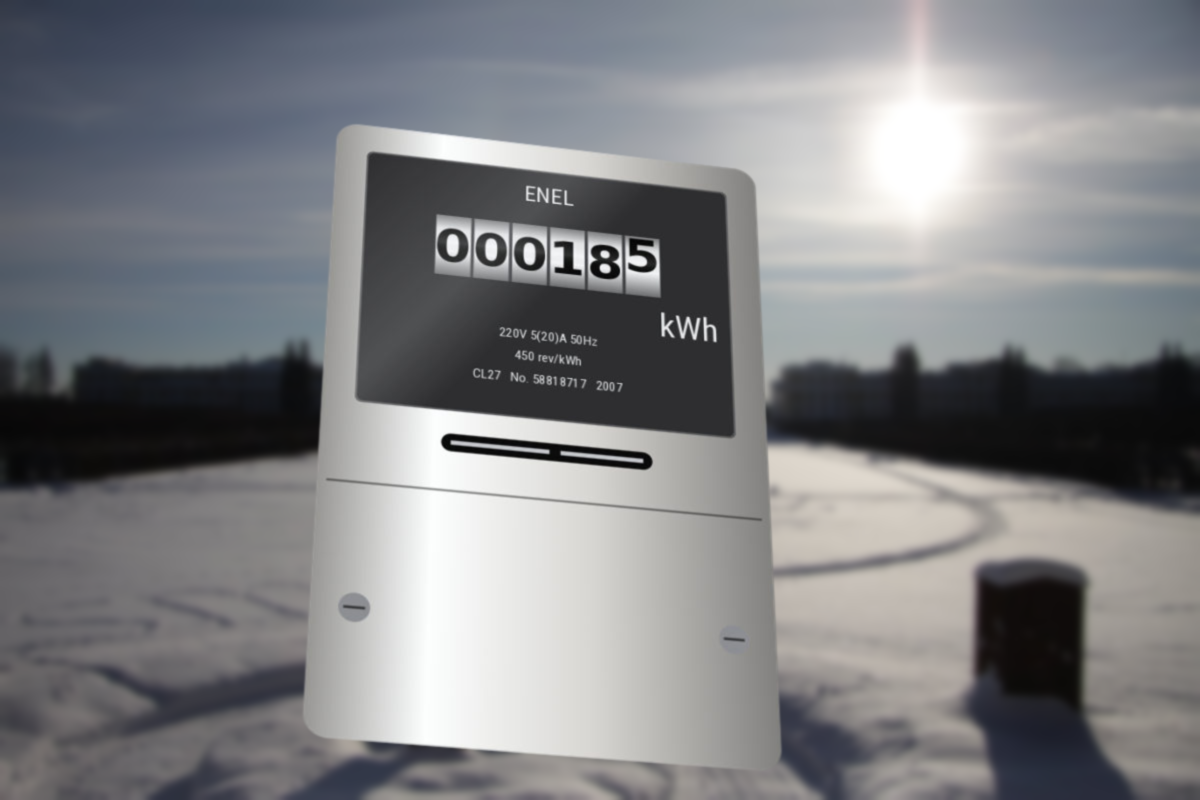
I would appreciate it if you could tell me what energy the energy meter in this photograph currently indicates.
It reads 185 kWh
